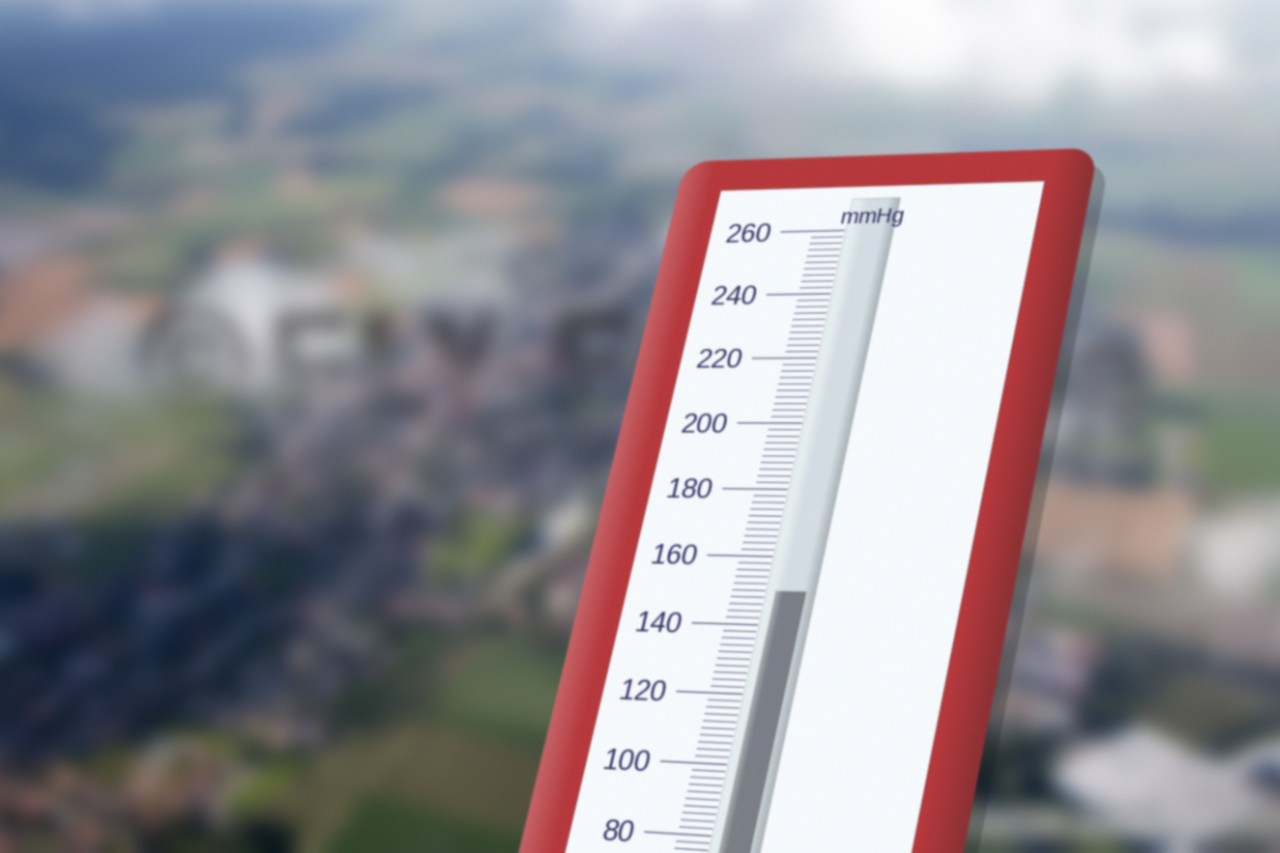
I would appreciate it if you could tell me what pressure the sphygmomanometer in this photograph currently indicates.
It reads 150 mmHg
